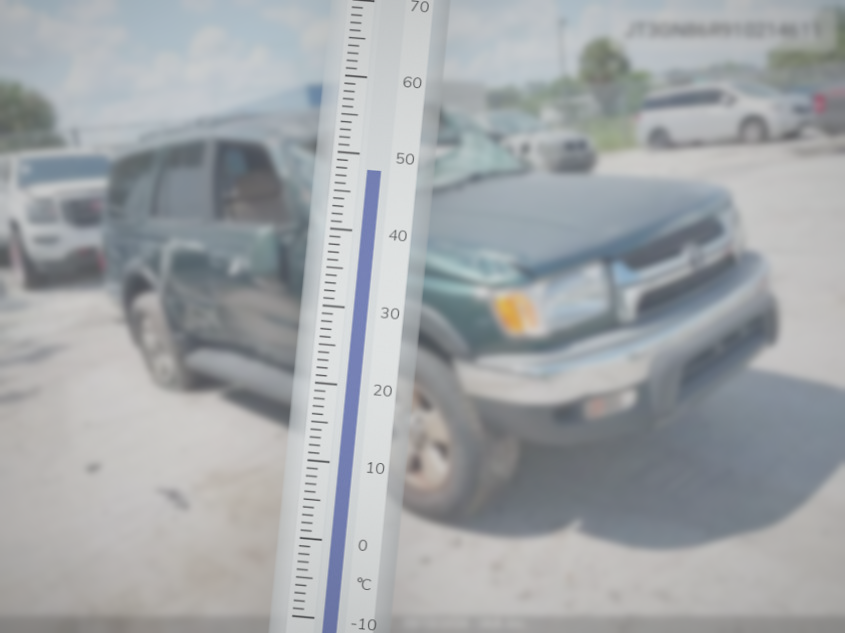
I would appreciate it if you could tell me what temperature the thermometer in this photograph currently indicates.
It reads 48 °C
